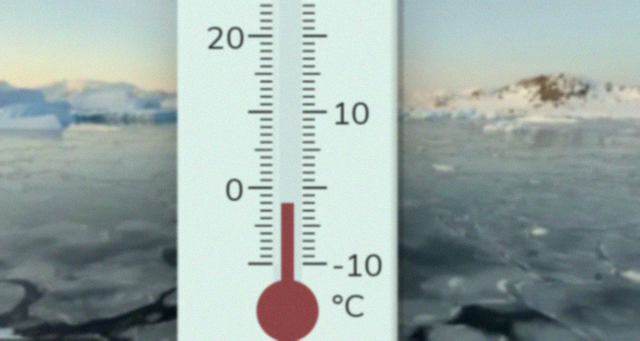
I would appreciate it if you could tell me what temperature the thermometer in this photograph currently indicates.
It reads -2 °C
